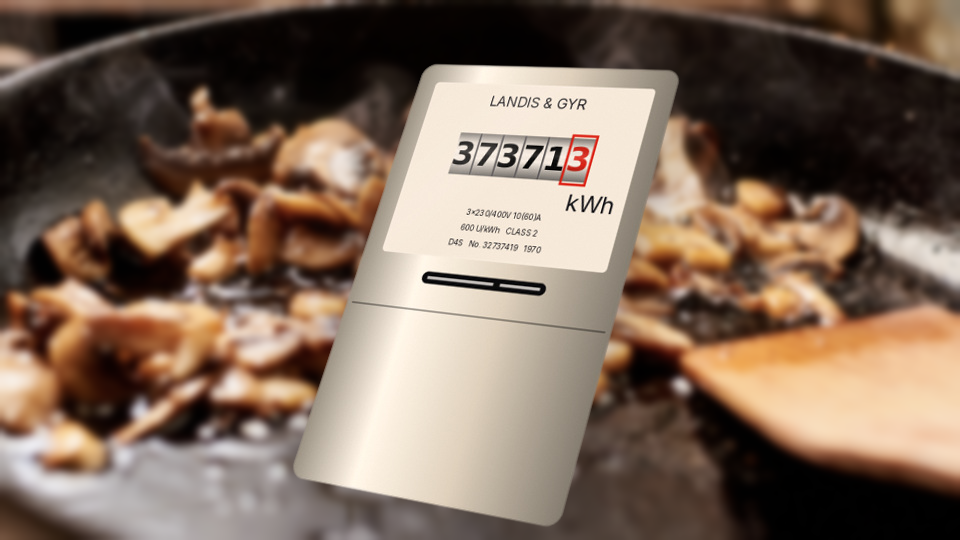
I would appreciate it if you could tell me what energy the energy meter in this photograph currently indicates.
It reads 37371.3 kWh
